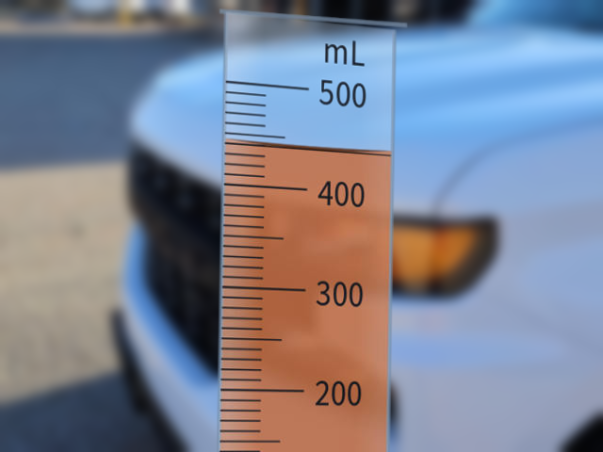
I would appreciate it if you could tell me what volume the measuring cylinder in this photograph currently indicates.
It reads 440 mL
